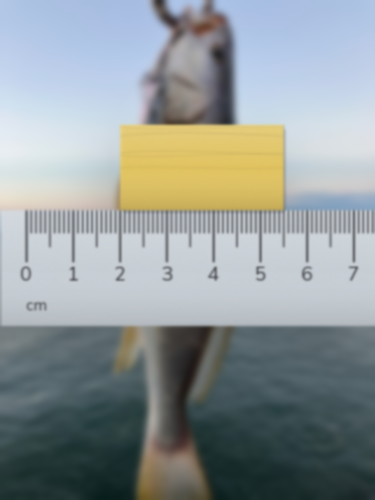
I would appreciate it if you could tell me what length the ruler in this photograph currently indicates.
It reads 3.5 cm
